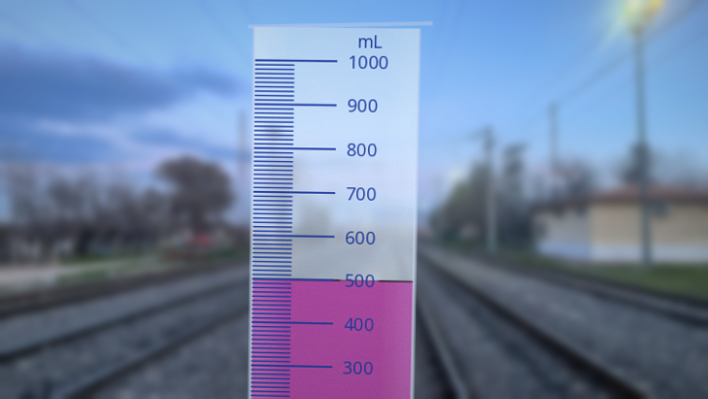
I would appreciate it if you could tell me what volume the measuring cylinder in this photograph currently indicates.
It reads 500 mL
